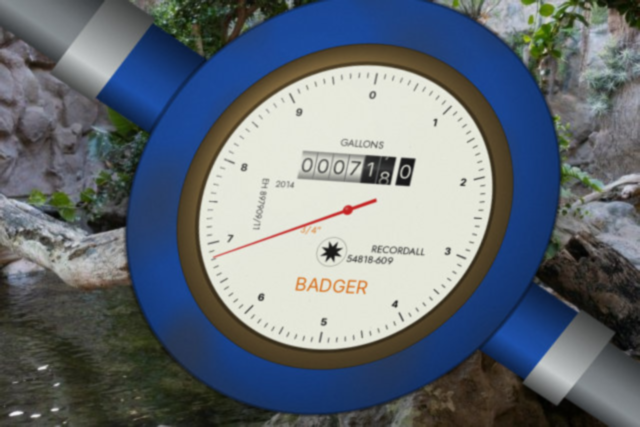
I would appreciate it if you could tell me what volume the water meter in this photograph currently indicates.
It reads 7176.8 gal
